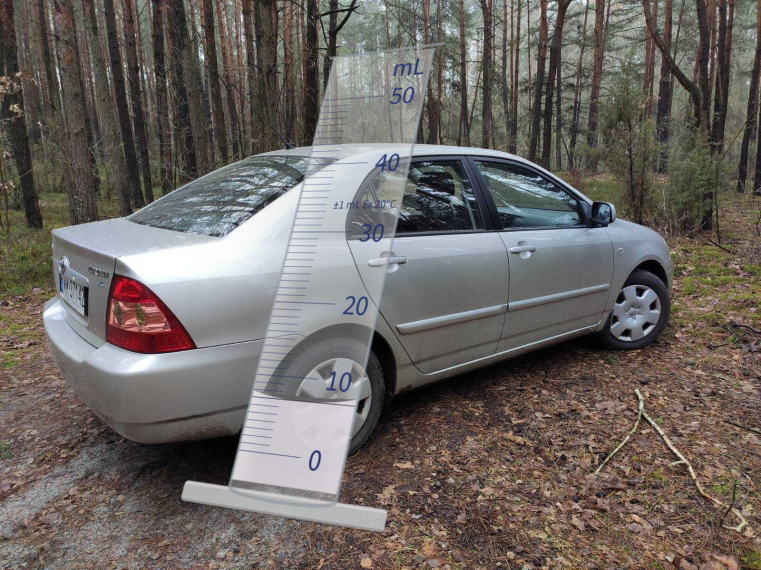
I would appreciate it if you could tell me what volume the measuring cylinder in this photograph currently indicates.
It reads 7 mL
